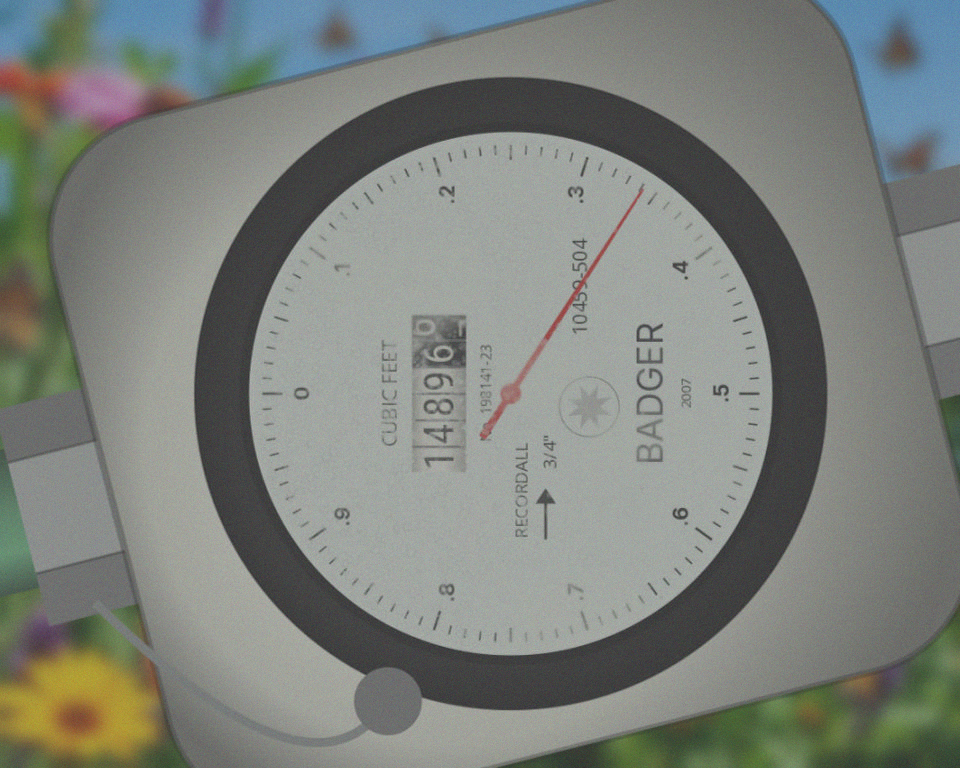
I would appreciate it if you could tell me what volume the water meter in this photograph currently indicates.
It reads 148966.34 ft³
